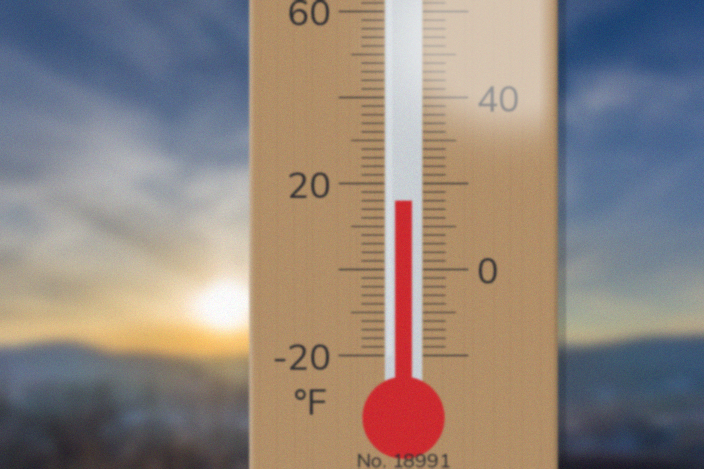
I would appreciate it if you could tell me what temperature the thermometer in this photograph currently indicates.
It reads 16 °F
